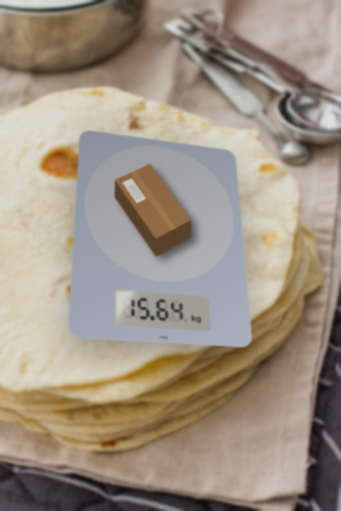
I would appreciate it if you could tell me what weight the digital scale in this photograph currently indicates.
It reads 15.64 kg
